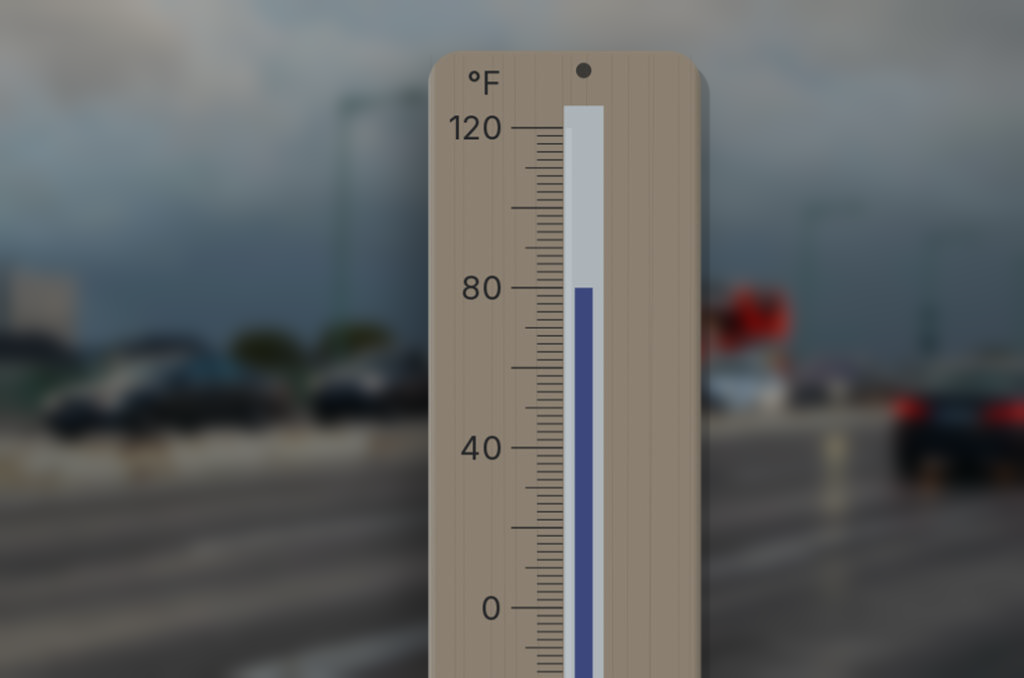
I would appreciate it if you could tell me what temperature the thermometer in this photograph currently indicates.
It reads 80 °F
